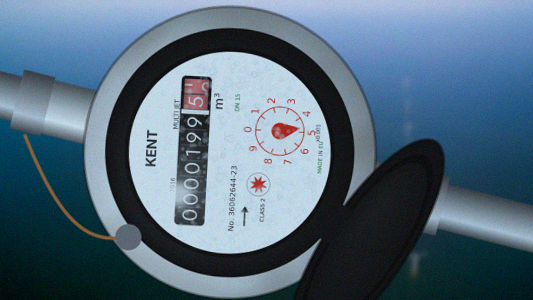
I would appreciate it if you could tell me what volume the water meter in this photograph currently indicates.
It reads 199.514 m³
